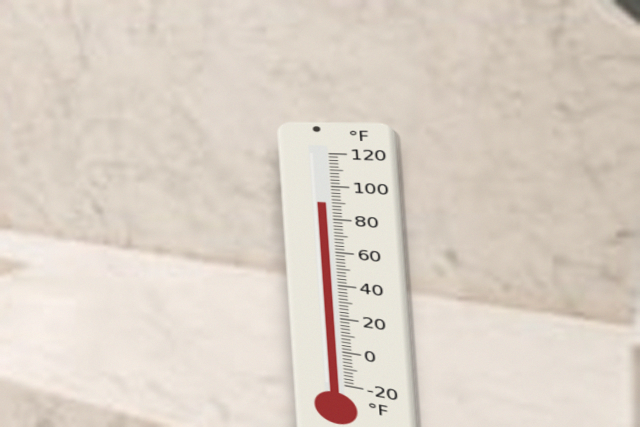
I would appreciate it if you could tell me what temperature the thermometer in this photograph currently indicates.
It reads 90 °F
